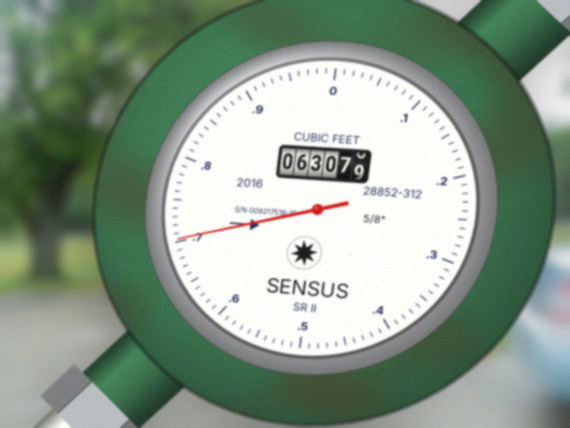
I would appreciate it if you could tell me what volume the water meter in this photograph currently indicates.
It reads 63078.70 ft³
